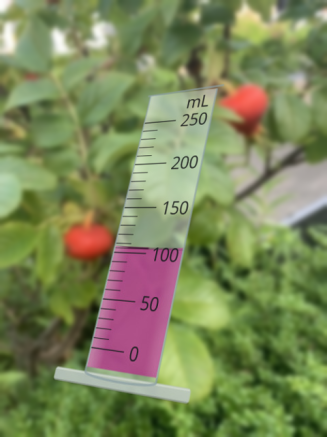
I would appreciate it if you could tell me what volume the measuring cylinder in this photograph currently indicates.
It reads 105 mL
